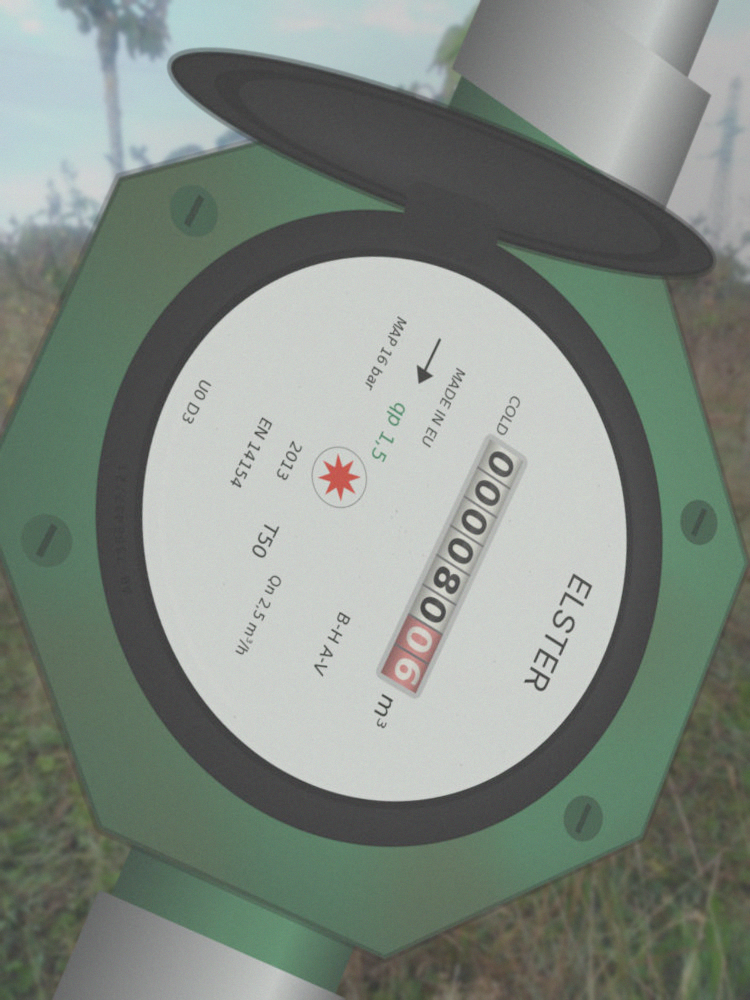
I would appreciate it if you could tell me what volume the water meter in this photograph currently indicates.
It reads 80.06 m³
